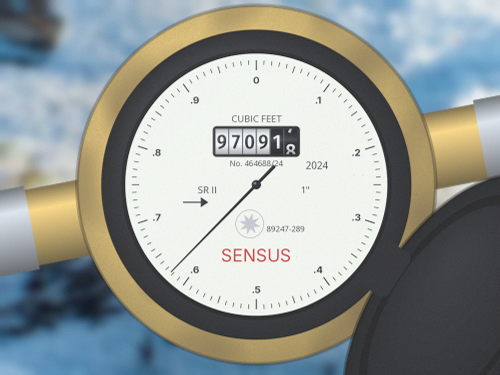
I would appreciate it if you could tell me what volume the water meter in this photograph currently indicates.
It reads 970917.62 ft³
